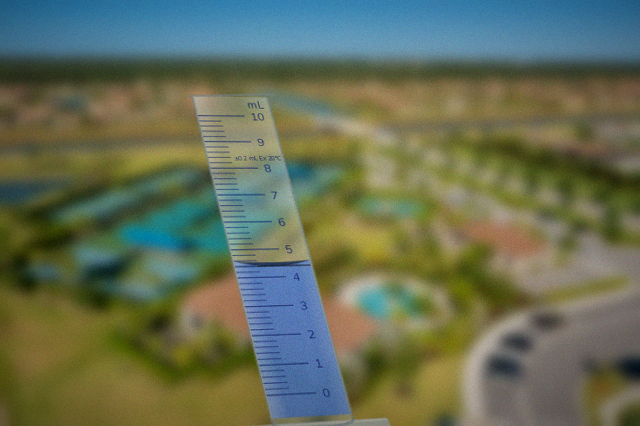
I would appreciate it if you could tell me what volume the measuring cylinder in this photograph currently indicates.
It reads 4.4 mL
